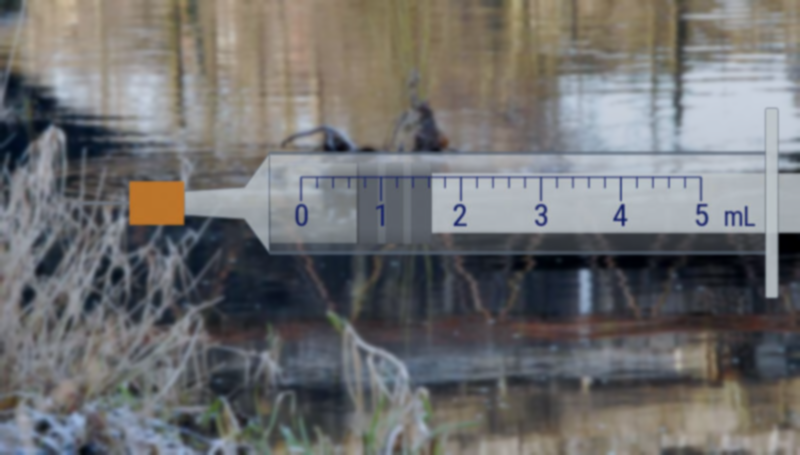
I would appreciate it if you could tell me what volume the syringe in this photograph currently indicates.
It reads 0.7 mL
